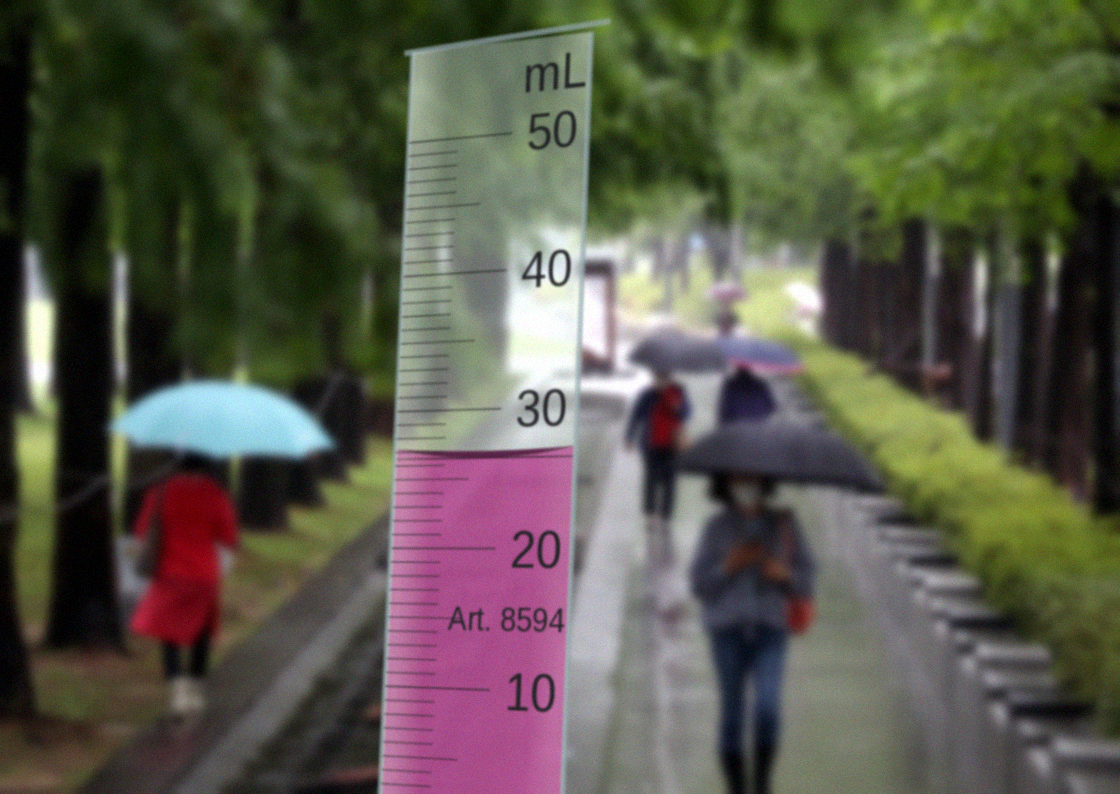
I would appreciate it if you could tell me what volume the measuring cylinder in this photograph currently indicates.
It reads 26.5 mL
